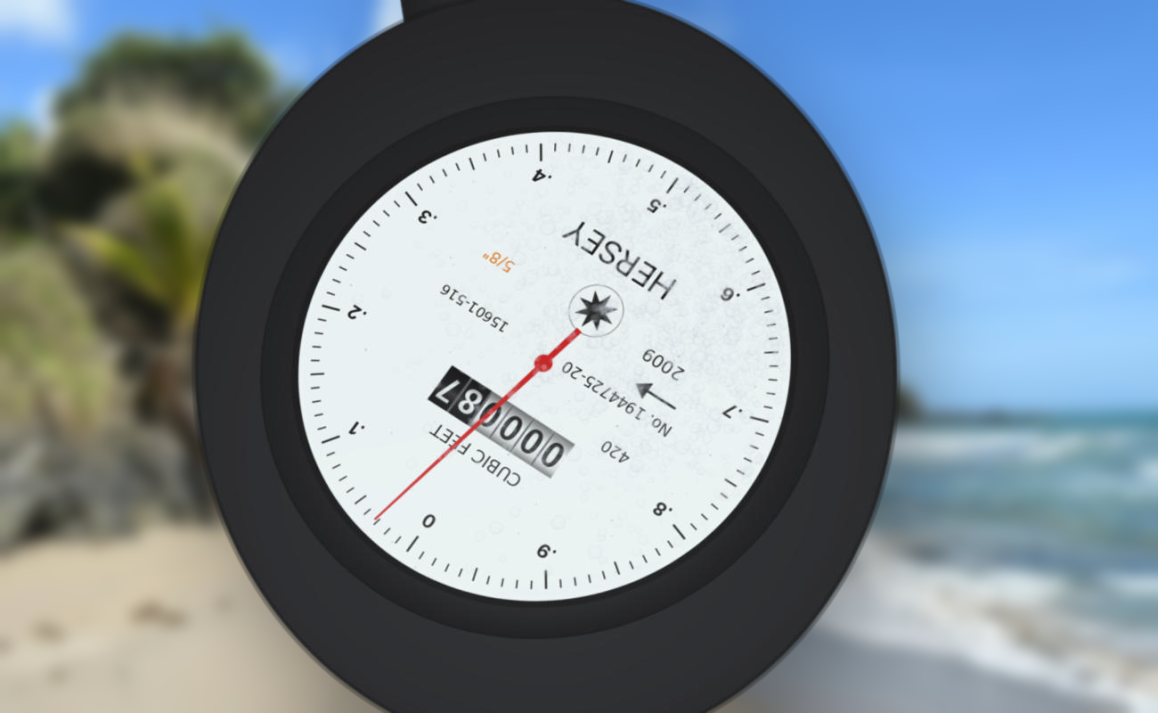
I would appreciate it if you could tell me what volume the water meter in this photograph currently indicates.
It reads 87.03 ft³
